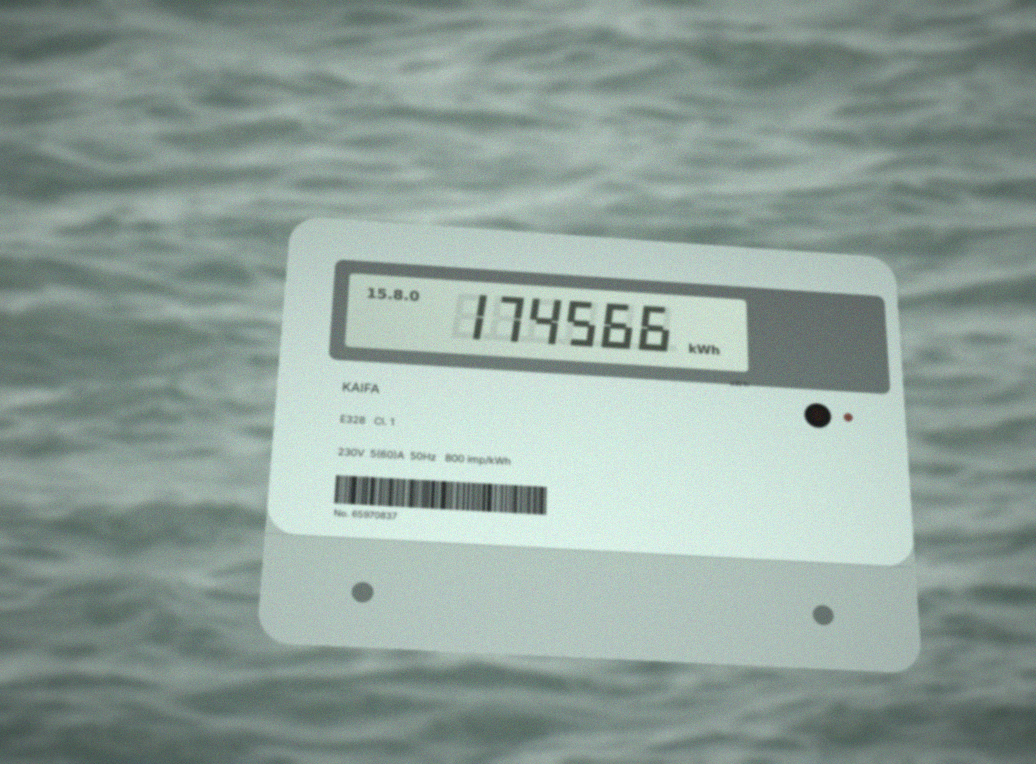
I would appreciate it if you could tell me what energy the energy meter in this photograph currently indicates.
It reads 174566 kWh
